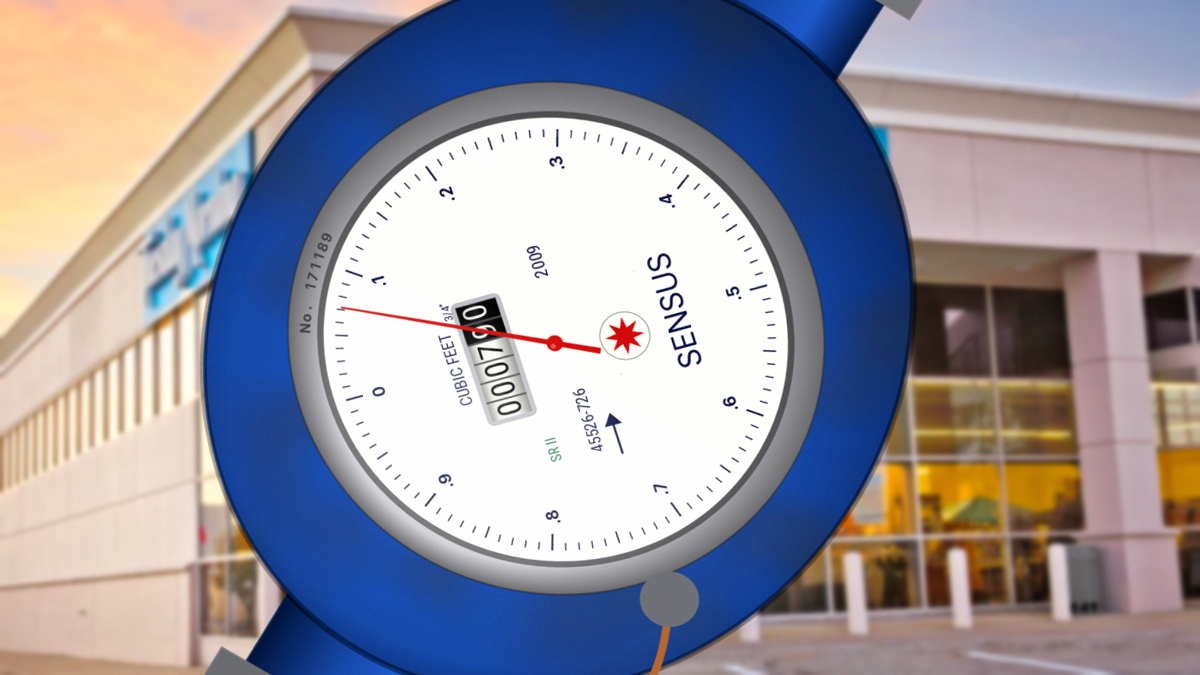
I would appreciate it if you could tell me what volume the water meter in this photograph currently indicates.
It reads 790.07 ft³
